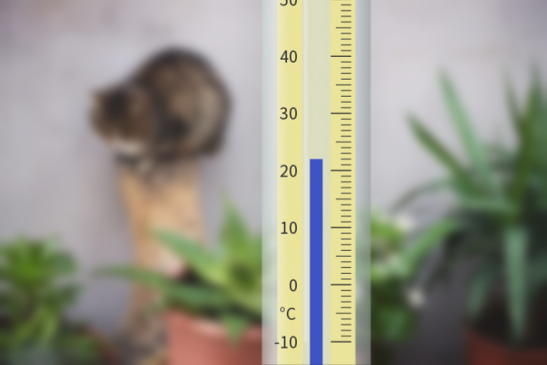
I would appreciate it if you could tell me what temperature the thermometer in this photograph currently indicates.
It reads 22 °C
